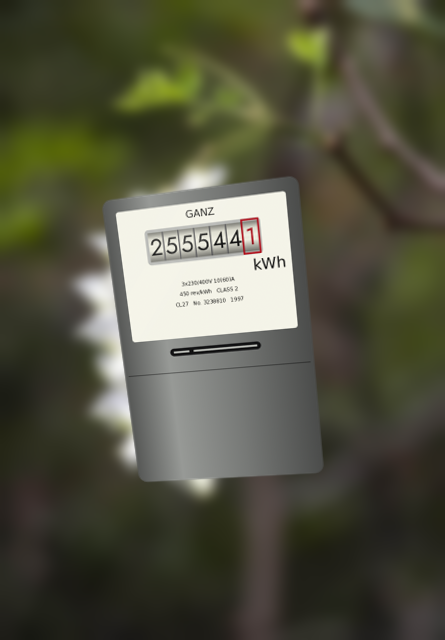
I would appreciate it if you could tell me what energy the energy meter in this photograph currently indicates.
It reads 255544.1 kWh
